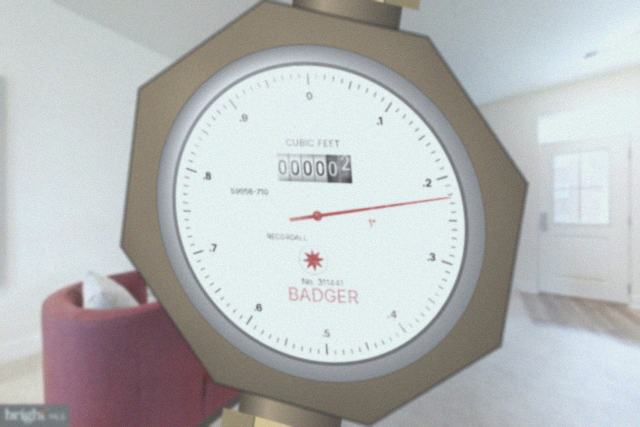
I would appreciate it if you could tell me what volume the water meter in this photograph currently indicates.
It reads 2.22 ft³
